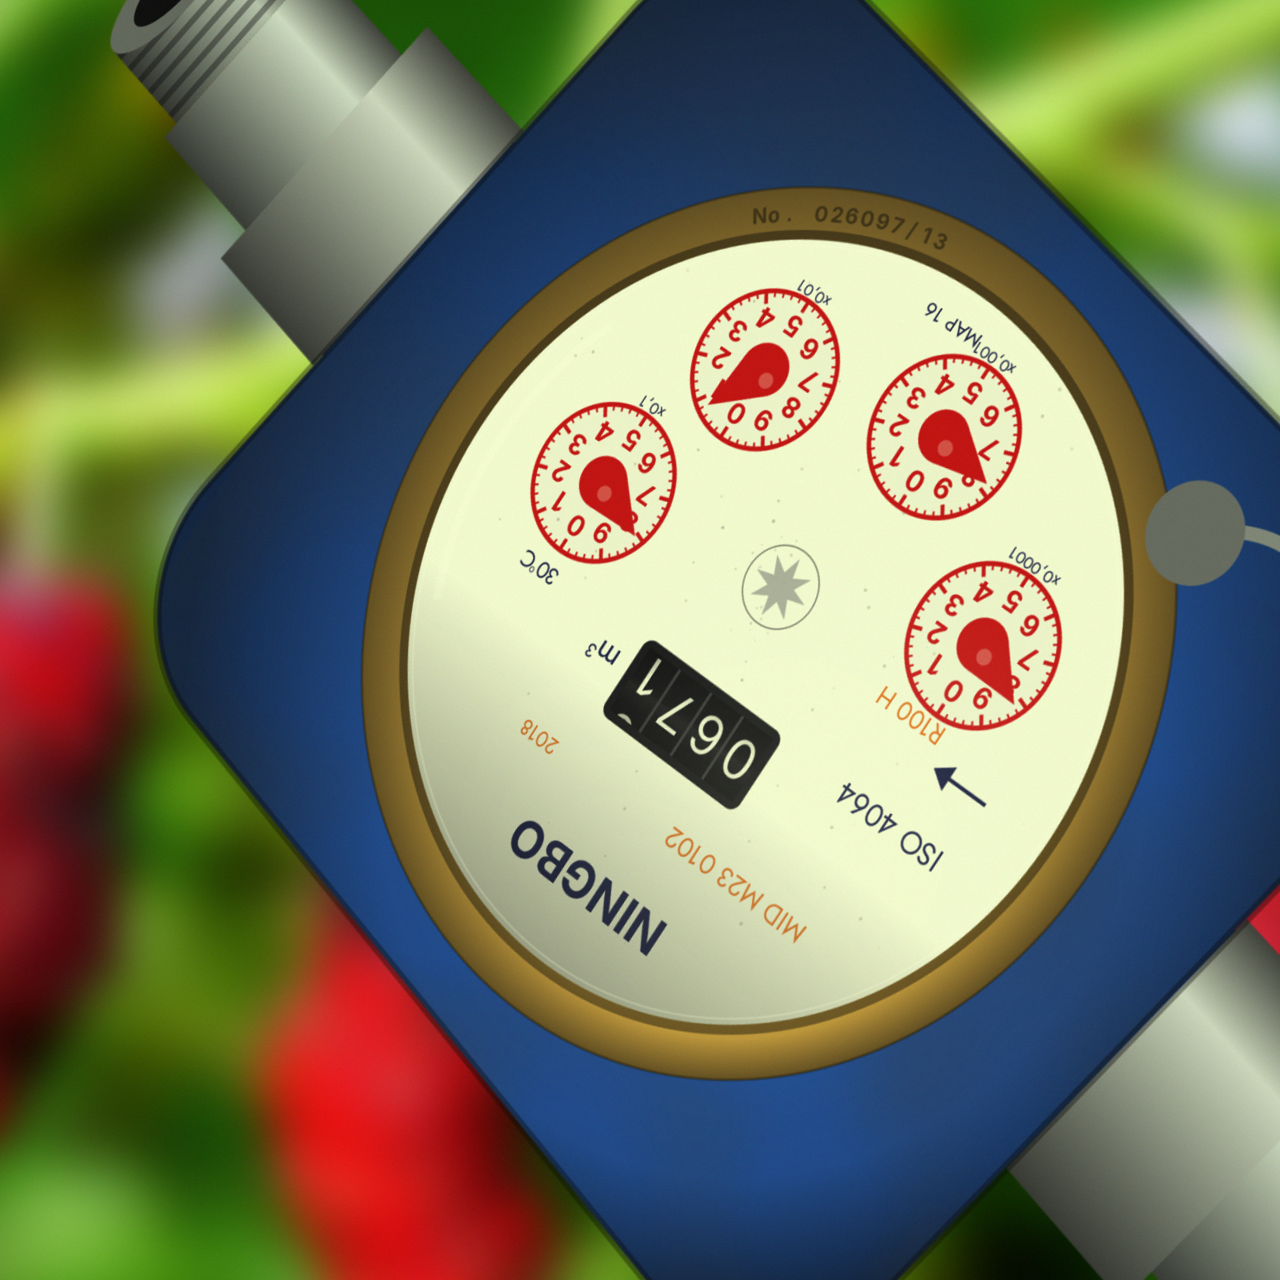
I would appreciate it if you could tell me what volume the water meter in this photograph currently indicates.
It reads 670.8078 m³
